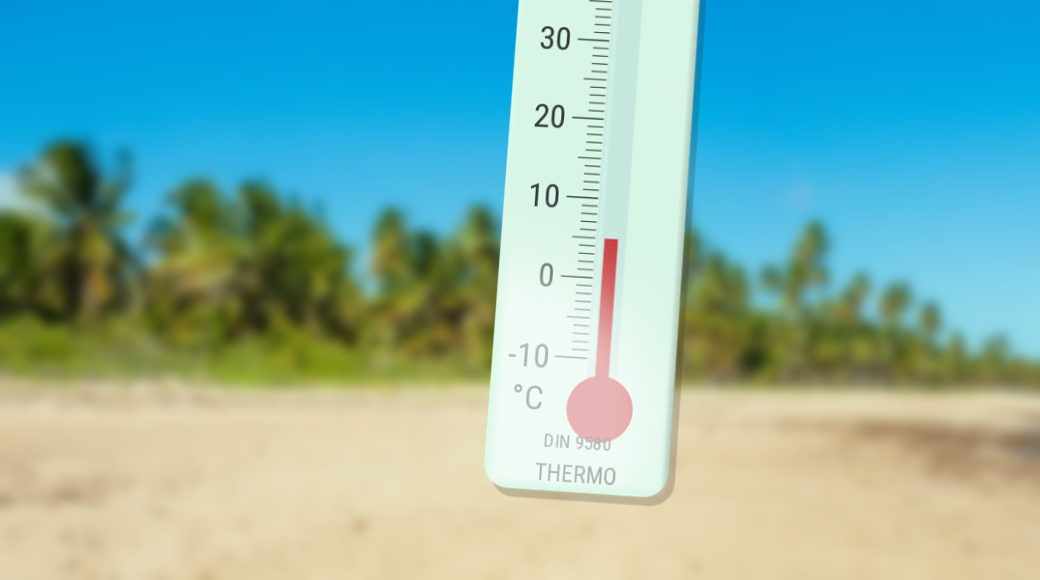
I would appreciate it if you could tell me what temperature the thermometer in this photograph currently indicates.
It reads 5 °C
